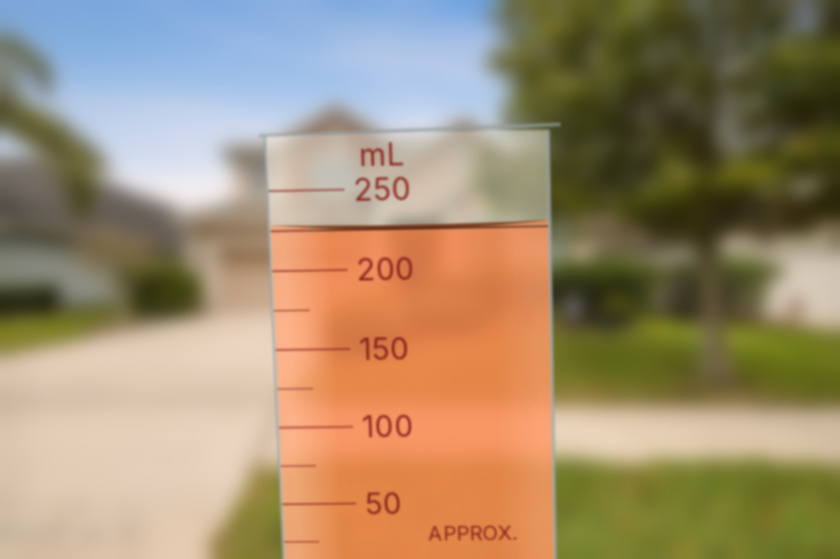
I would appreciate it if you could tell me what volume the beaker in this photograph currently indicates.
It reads 225 mL
